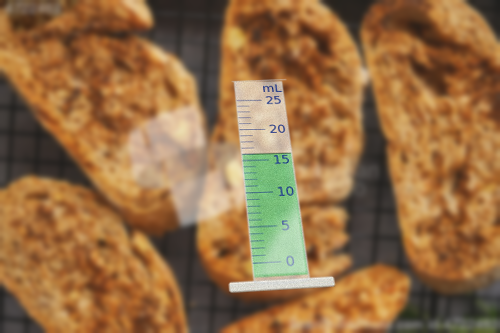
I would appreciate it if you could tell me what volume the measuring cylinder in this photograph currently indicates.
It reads 16 mL
